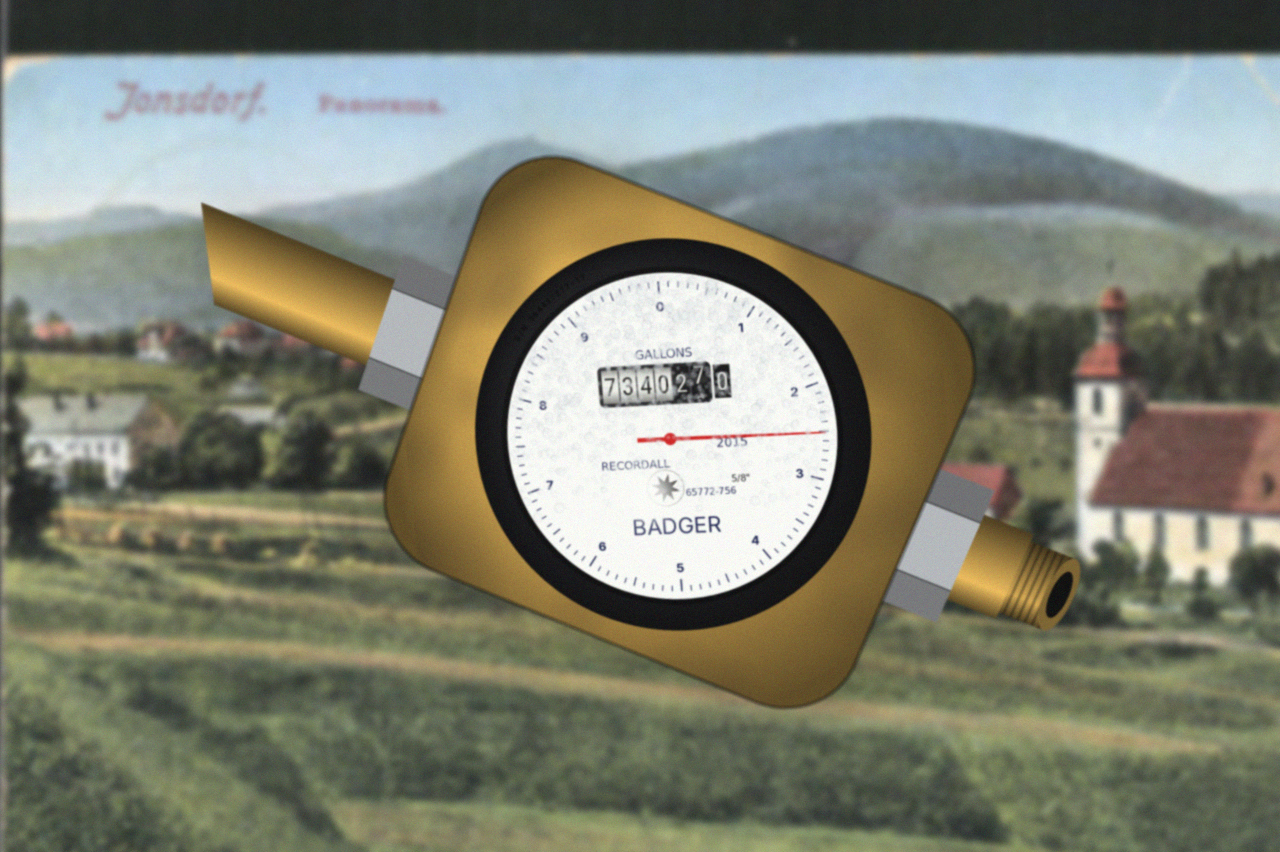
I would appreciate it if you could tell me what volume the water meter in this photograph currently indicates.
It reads 7340272.5 gal
